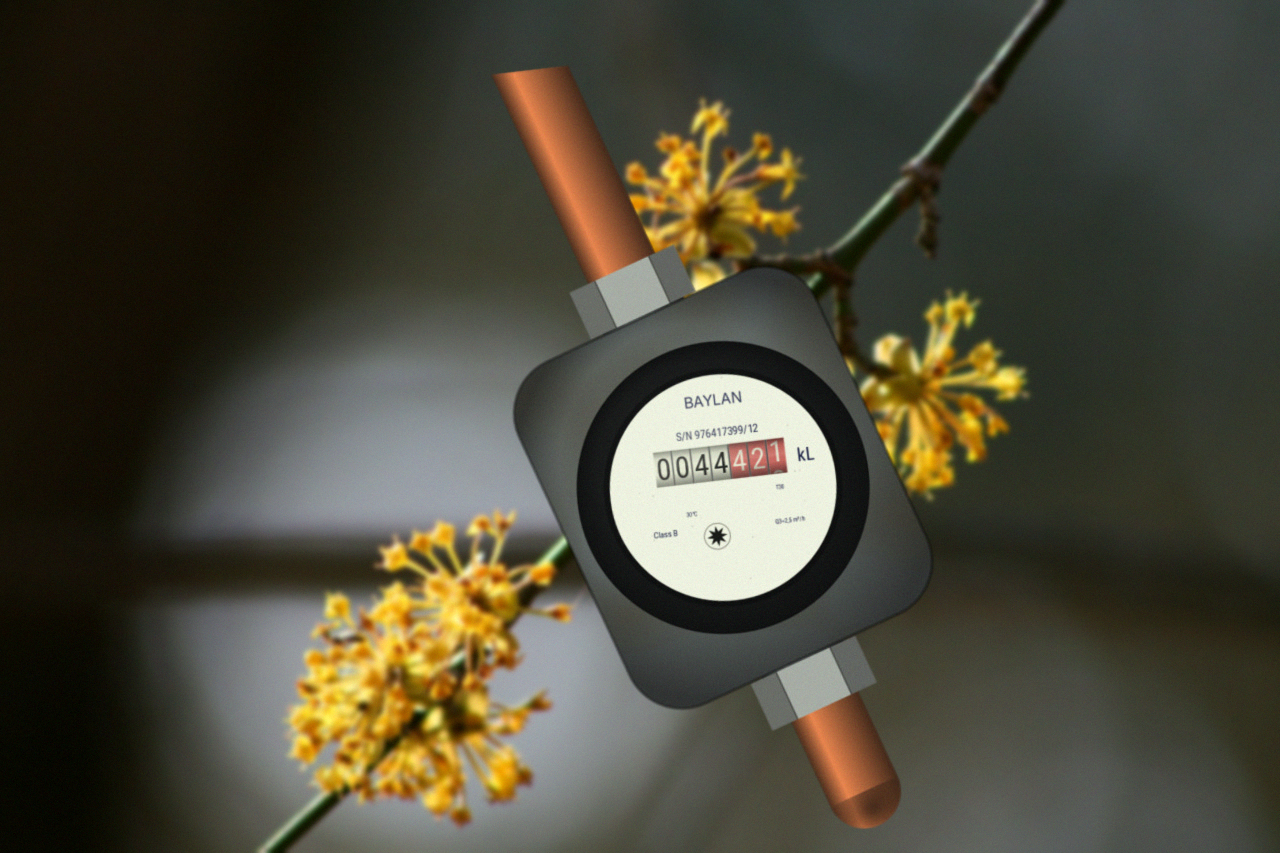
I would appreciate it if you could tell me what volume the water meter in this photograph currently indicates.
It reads 44.421 kL
